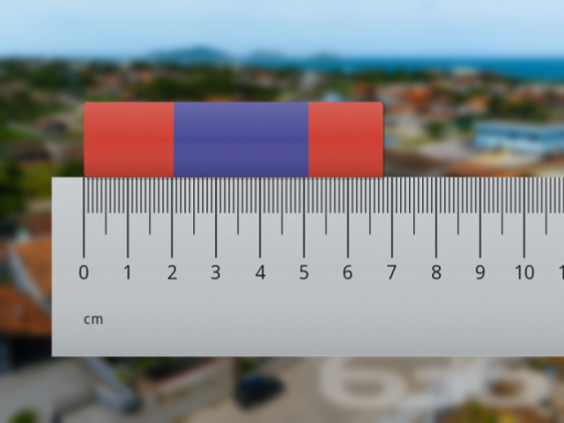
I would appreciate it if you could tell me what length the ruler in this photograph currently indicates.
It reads 6.8 cm
